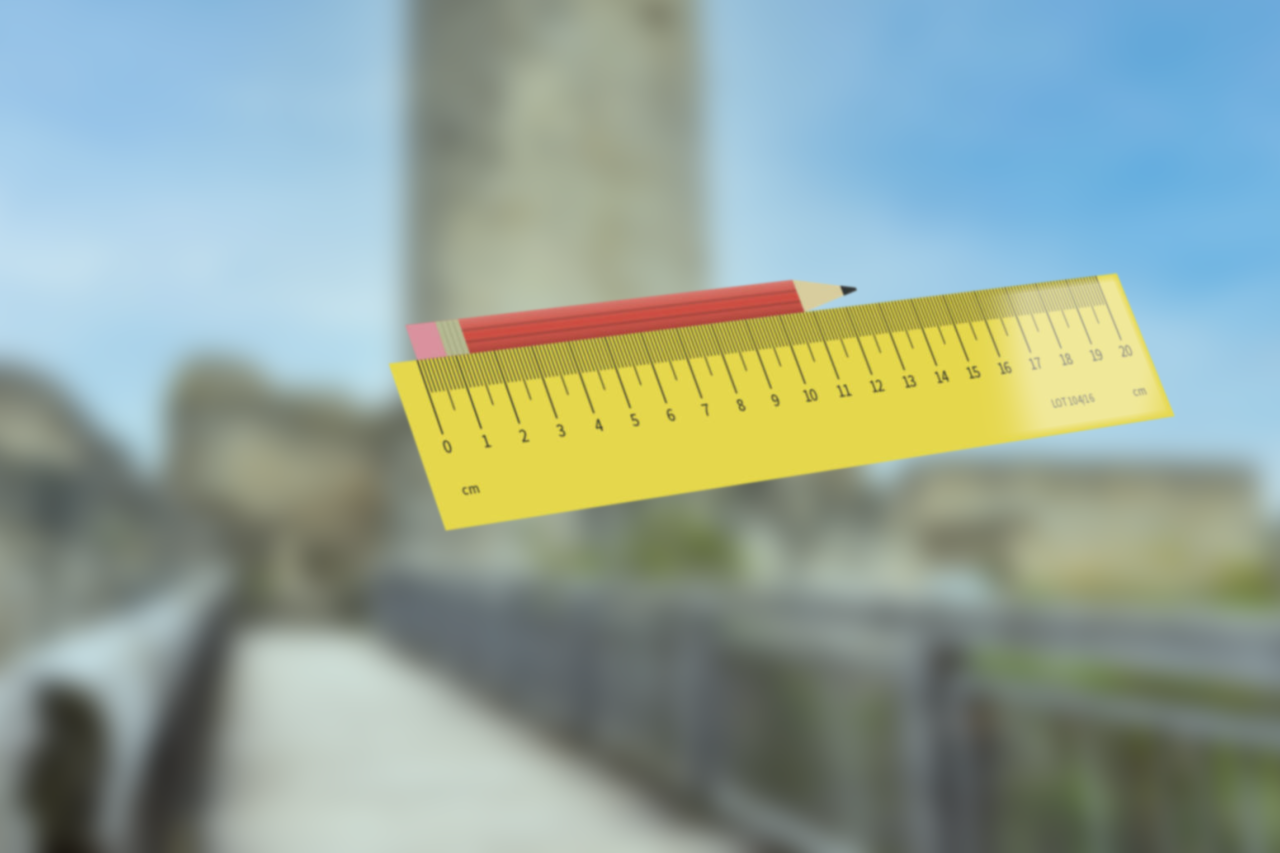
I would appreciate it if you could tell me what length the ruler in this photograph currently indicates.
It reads 12.5 cm
